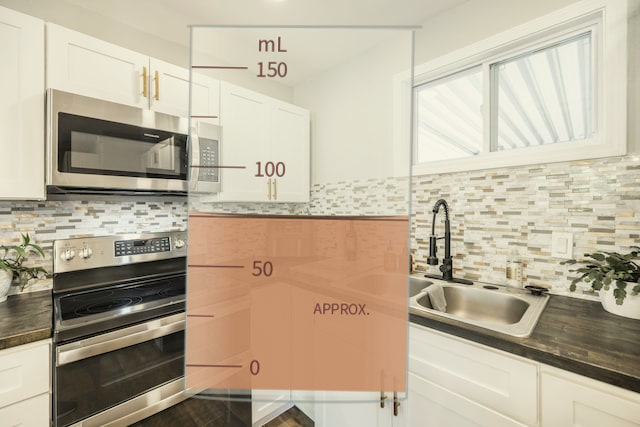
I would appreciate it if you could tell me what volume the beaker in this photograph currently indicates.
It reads 75 mL
